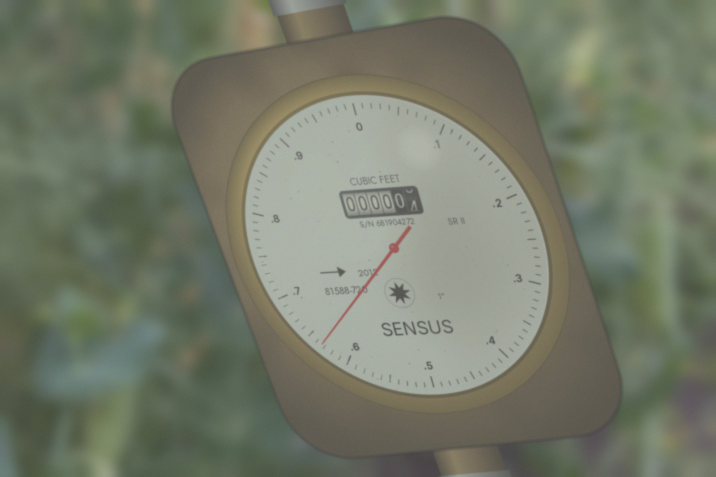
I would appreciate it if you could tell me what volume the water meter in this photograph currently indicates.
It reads 3.63 ft³
